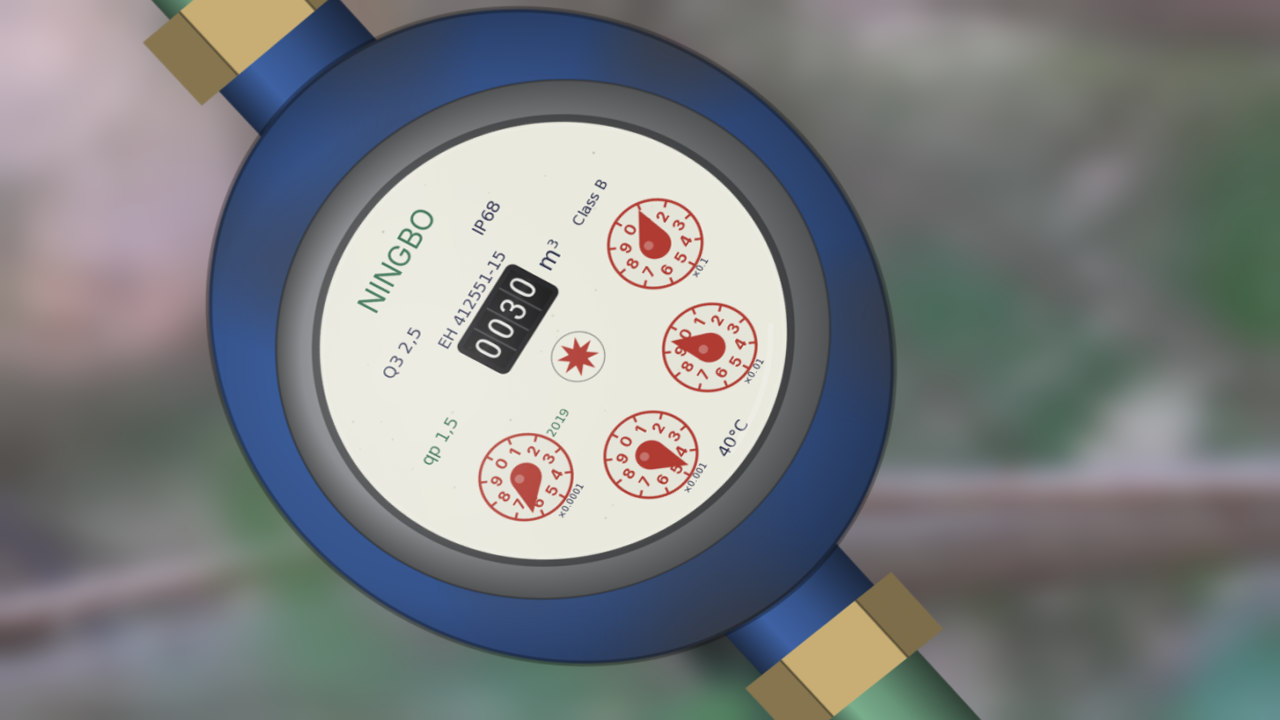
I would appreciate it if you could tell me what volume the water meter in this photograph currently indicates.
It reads 30.0946 m³
